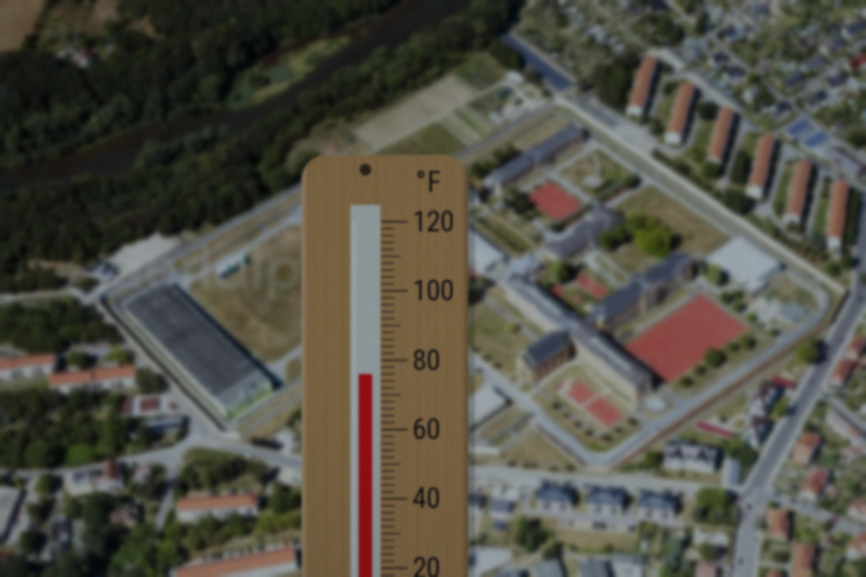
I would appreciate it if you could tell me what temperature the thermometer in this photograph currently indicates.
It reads 76 °F
